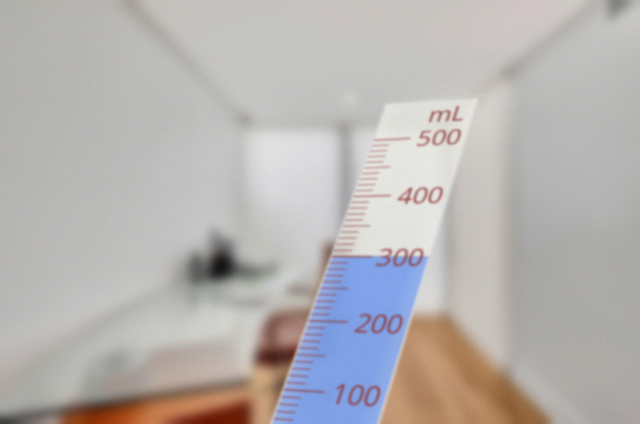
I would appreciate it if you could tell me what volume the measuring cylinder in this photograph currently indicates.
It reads 300 mL
